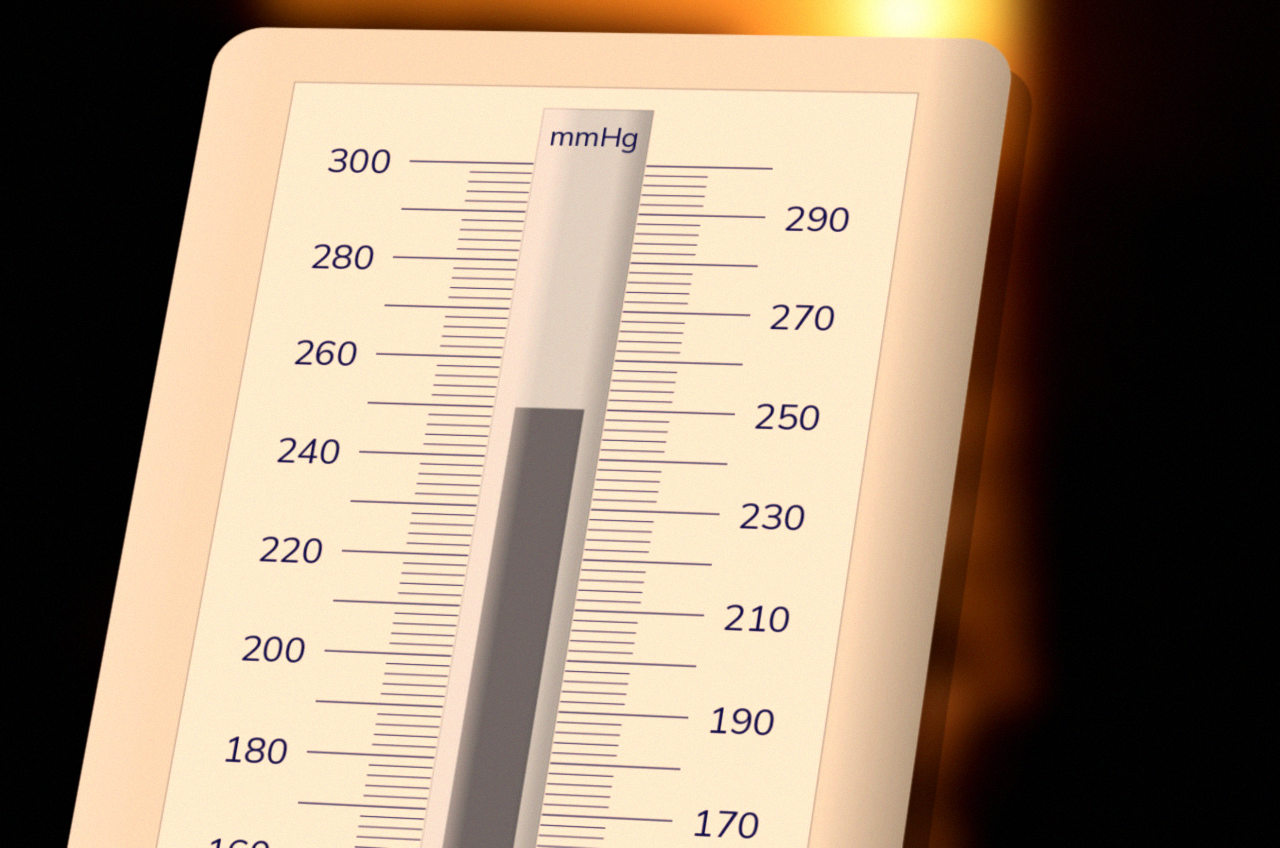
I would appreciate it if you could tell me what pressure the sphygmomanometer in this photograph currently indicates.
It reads 250 mmHg
